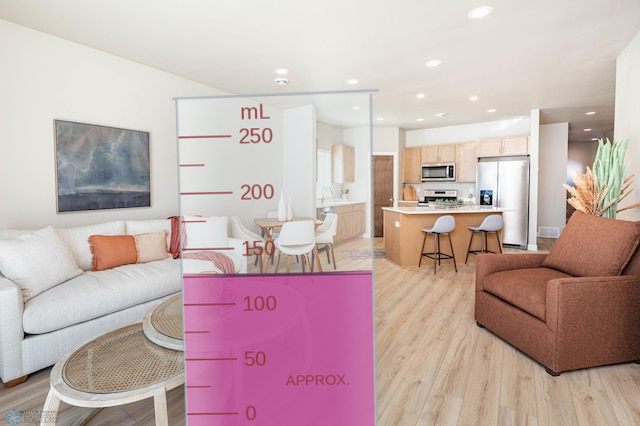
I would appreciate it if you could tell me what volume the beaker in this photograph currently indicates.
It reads 125 mL
